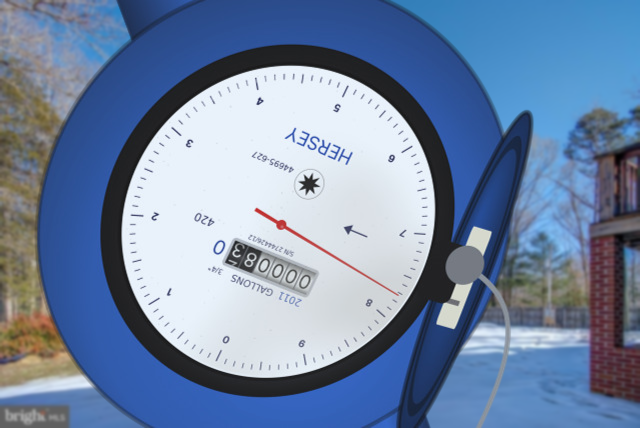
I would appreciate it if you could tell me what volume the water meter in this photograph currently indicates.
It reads 827.7 gal
